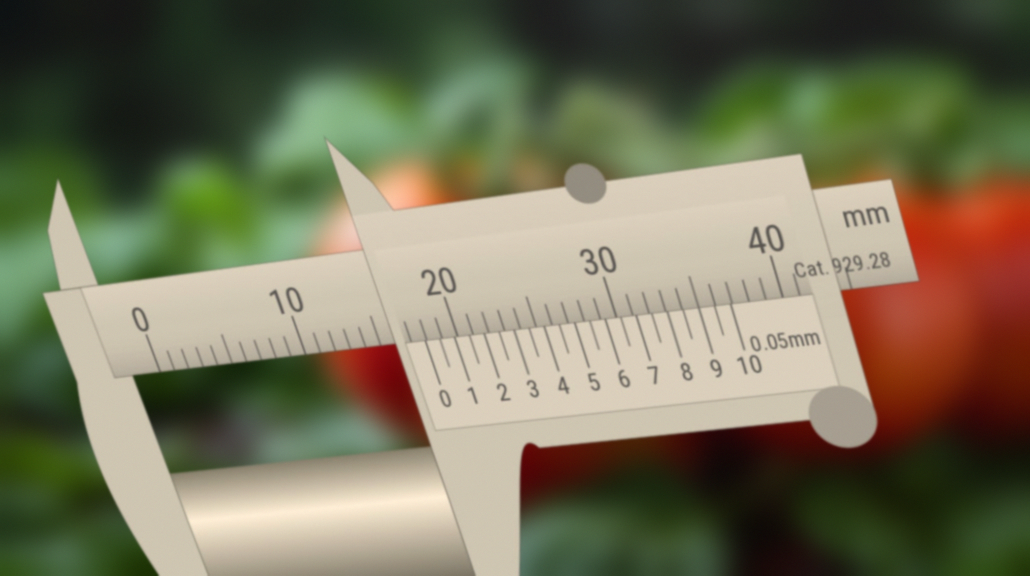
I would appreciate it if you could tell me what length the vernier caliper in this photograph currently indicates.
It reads 17.9 mm
